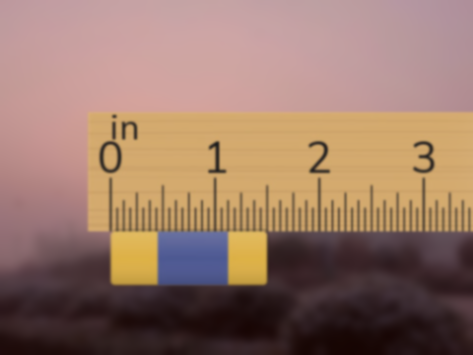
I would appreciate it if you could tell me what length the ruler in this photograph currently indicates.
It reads 1.5 in
